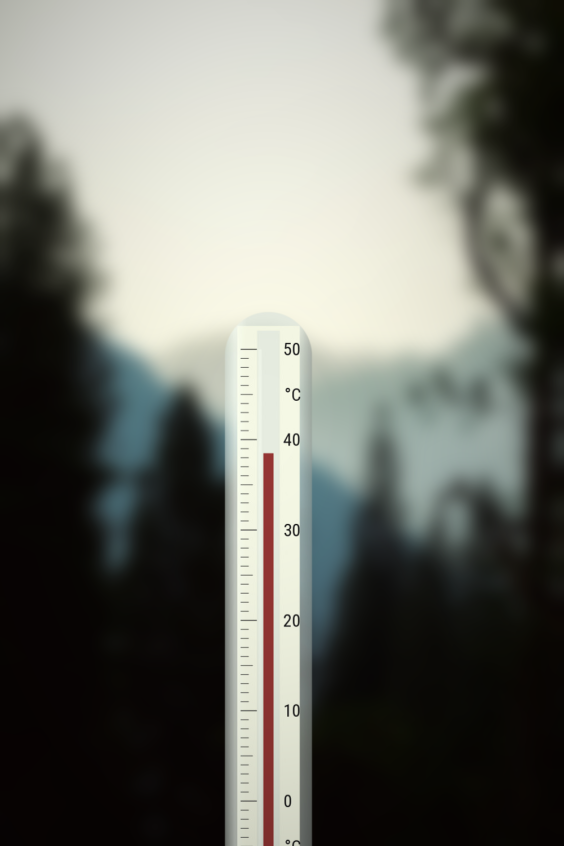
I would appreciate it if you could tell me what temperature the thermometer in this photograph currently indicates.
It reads 38.5 °C
